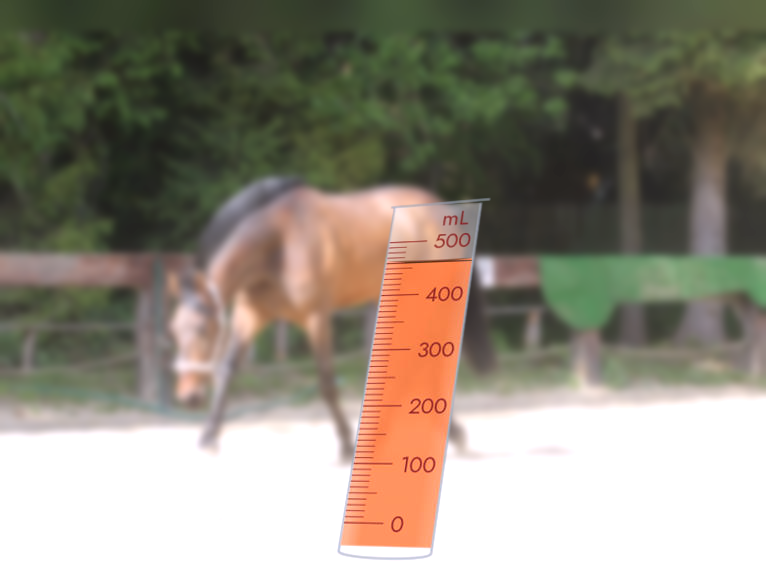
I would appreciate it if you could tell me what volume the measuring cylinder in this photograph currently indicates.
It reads 460 mL
